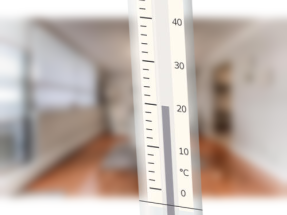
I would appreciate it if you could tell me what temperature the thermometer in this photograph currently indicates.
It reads 20 °C
